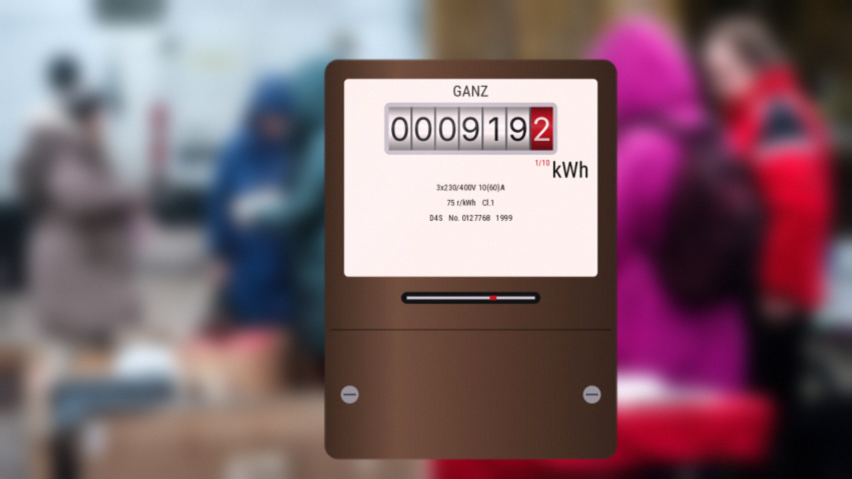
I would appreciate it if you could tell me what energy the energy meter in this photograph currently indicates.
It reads 919.2 kWh
